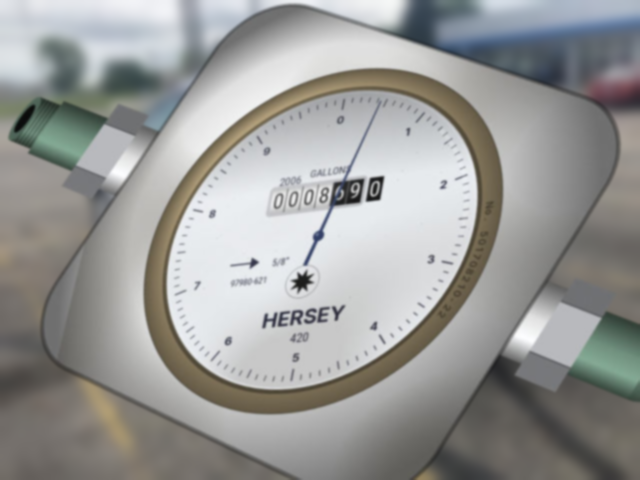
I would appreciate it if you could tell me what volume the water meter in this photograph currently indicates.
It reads 8690.4 gal
